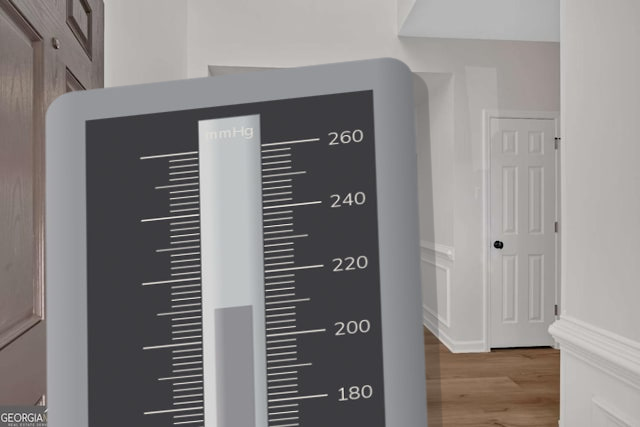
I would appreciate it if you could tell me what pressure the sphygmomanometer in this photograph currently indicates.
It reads 210 mmHg
